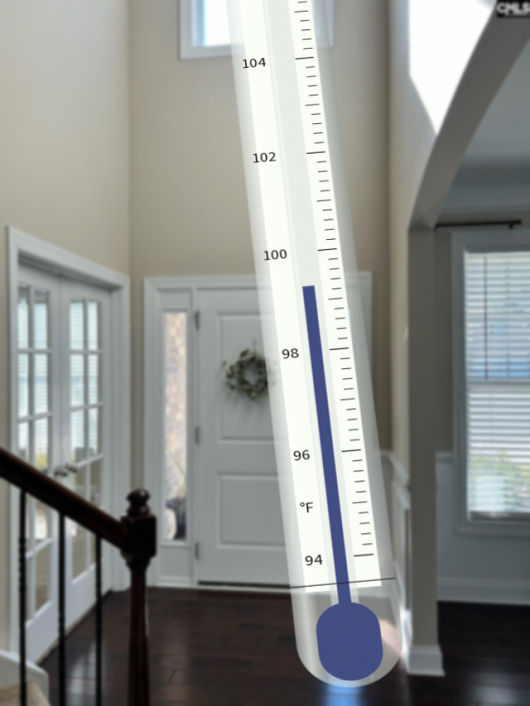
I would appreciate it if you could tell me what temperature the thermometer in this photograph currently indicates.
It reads 99.3 °F
